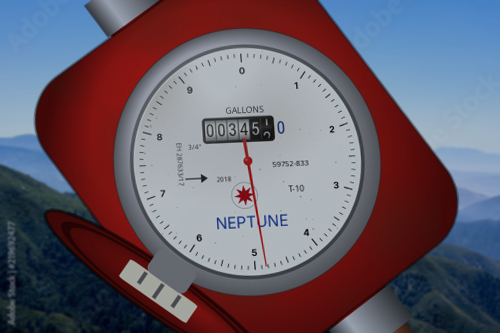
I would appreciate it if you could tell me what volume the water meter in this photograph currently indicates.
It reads 34514.8 gal
